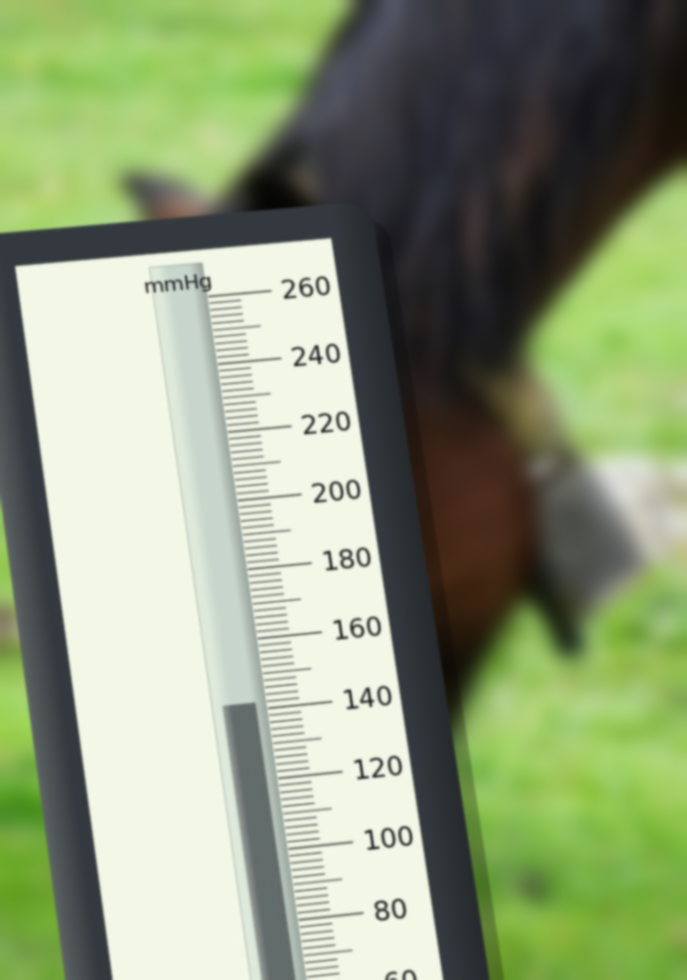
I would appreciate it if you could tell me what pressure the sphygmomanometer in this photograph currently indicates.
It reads 142 mmHg
